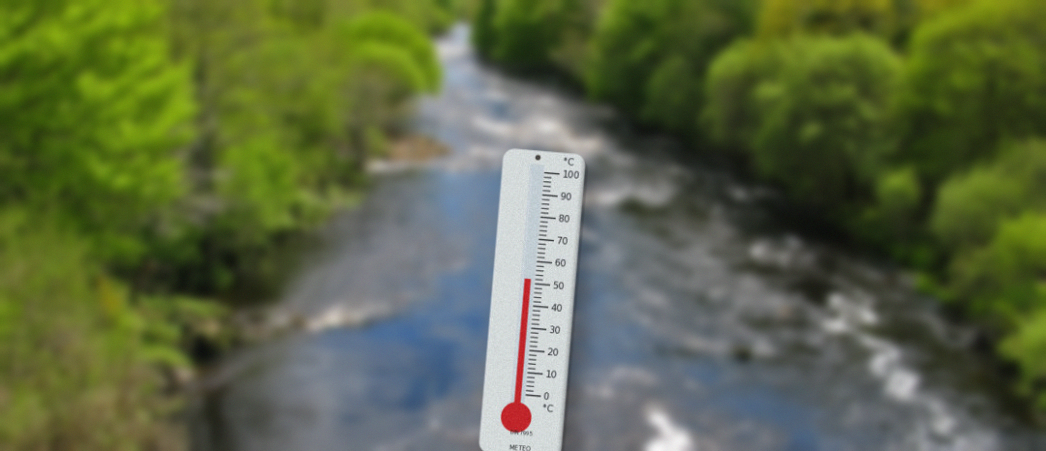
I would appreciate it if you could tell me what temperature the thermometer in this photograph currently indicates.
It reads 52 °C
